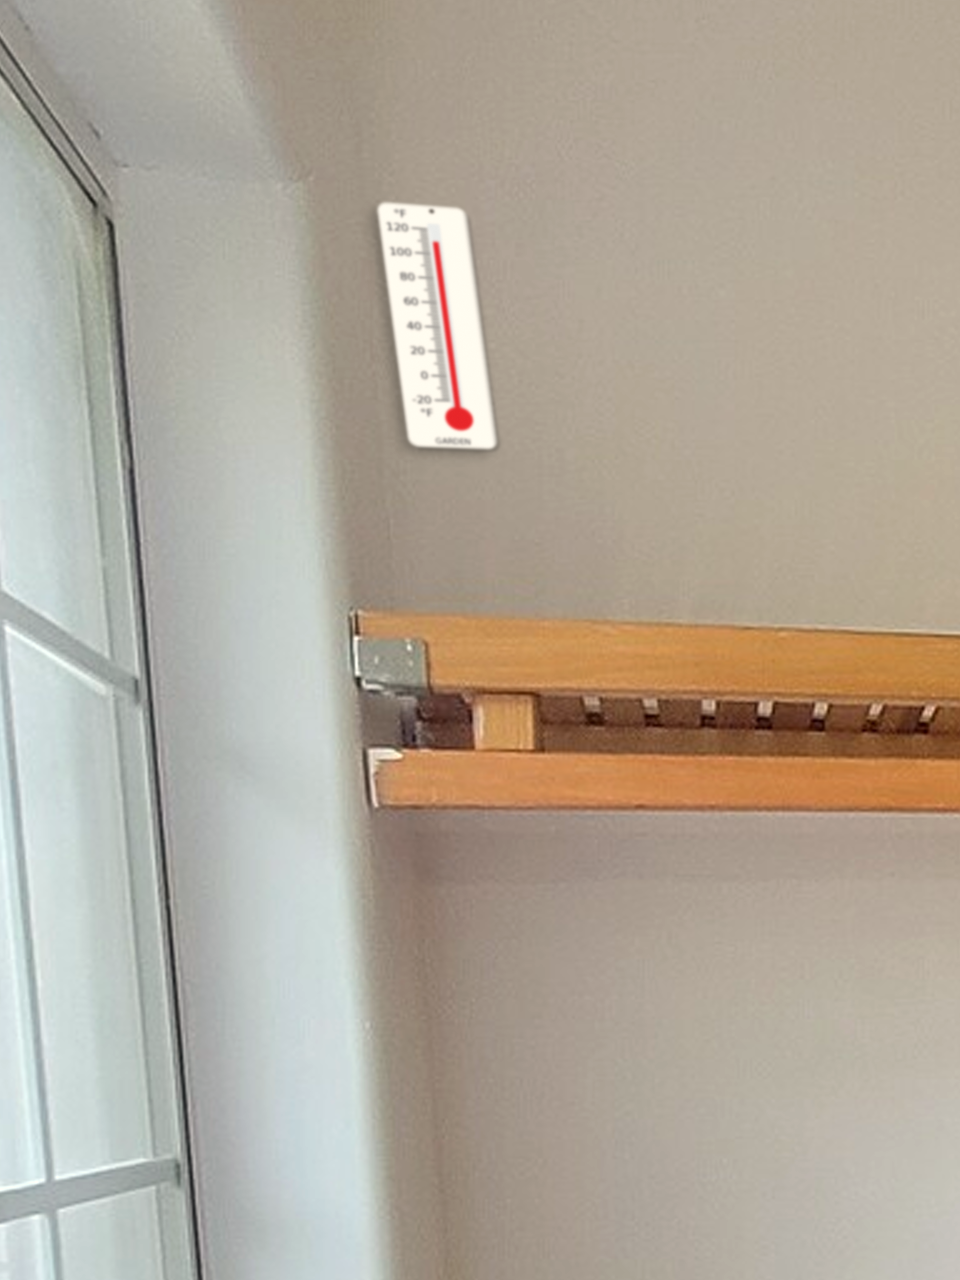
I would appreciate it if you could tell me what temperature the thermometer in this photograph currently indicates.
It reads 110 °F
